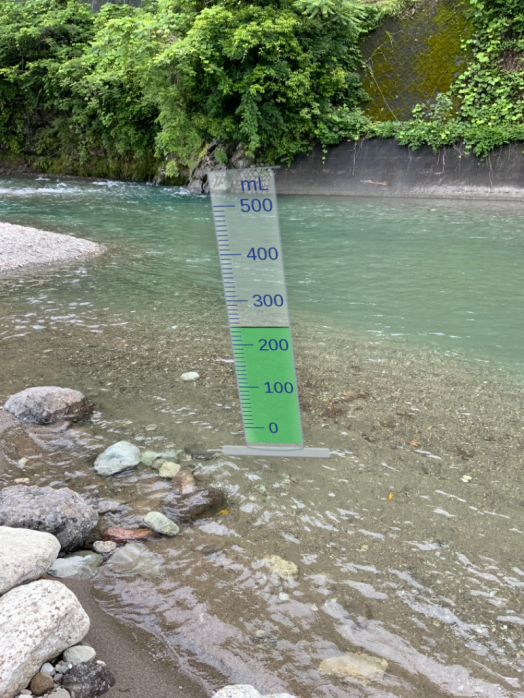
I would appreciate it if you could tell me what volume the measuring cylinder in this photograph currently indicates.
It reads 240 mL
